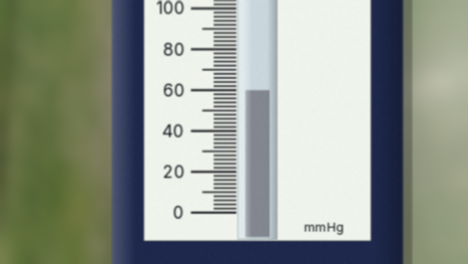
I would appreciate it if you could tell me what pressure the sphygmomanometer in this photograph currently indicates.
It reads 60 mmHg
